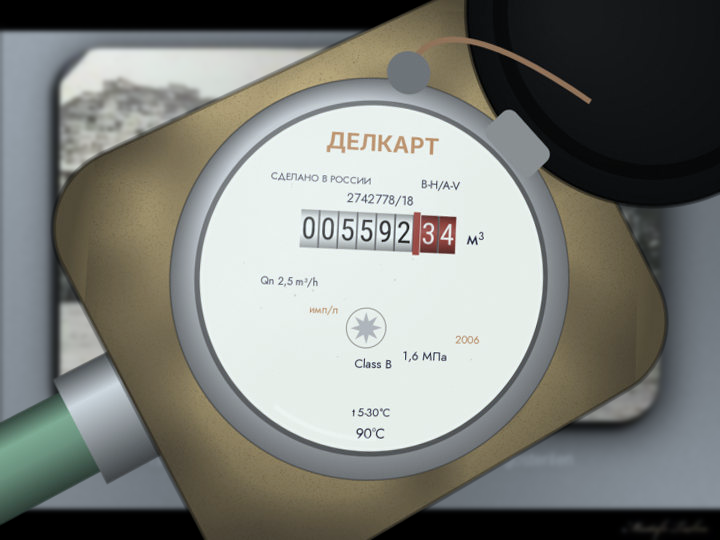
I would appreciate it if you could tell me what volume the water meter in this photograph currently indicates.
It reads 5592.34 m³
